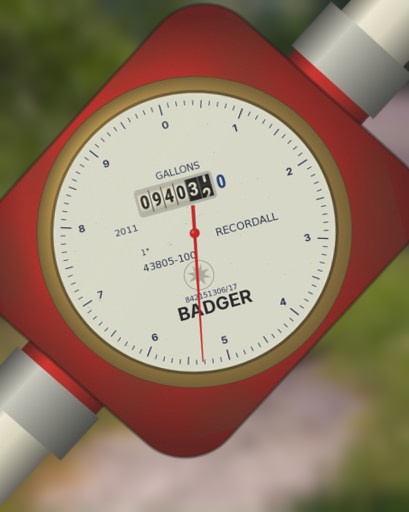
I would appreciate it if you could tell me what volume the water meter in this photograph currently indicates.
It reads 940315.3 gal
